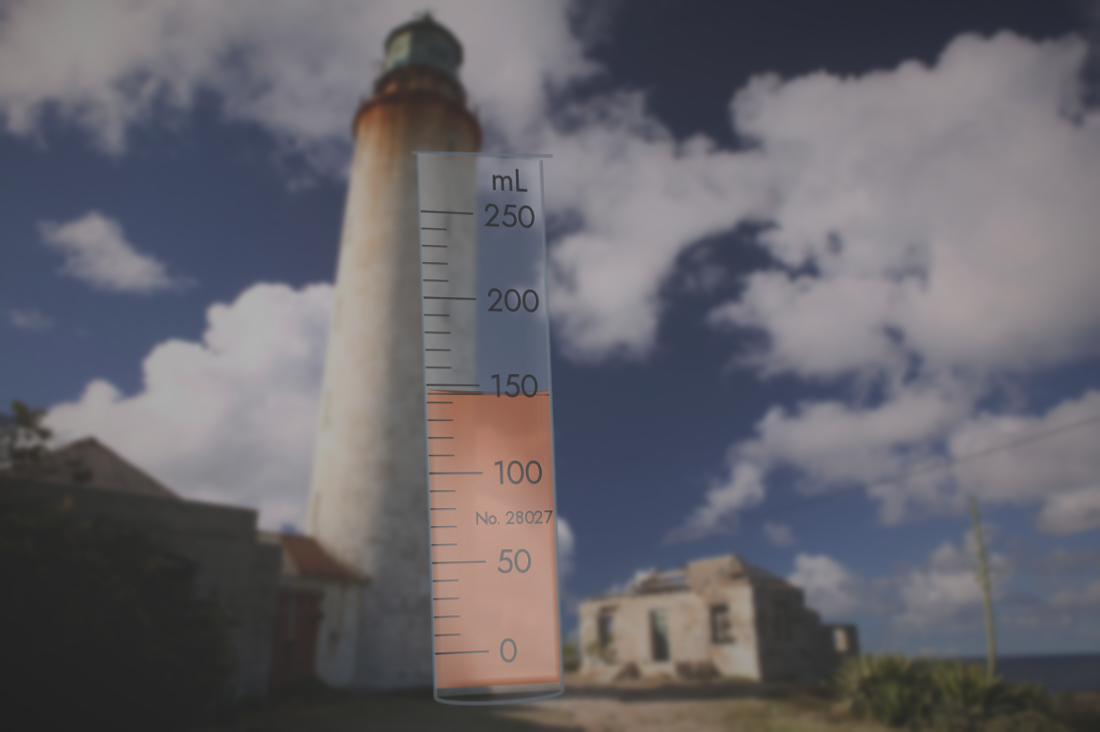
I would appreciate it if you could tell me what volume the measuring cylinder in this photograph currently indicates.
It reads 145 mL
